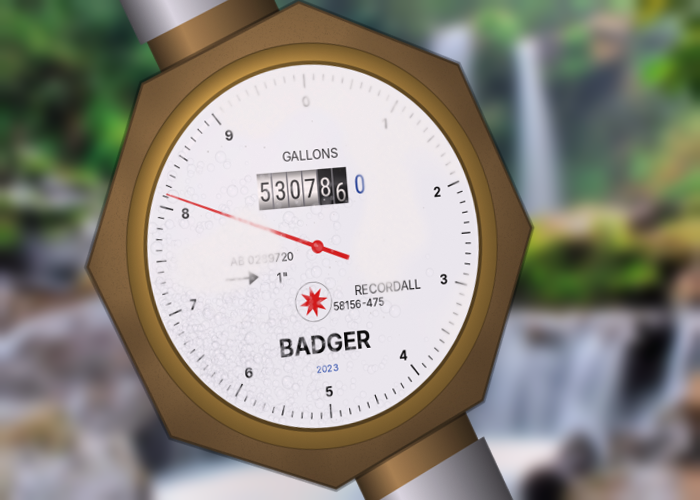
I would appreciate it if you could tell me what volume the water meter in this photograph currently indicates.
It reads 5307858.1 gal
